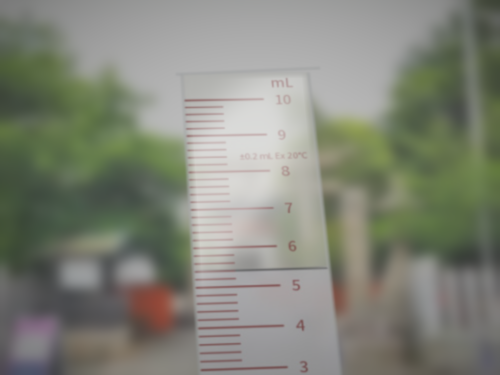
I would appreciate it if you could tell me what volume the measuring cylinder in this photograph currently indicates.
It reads 5.4 mL
